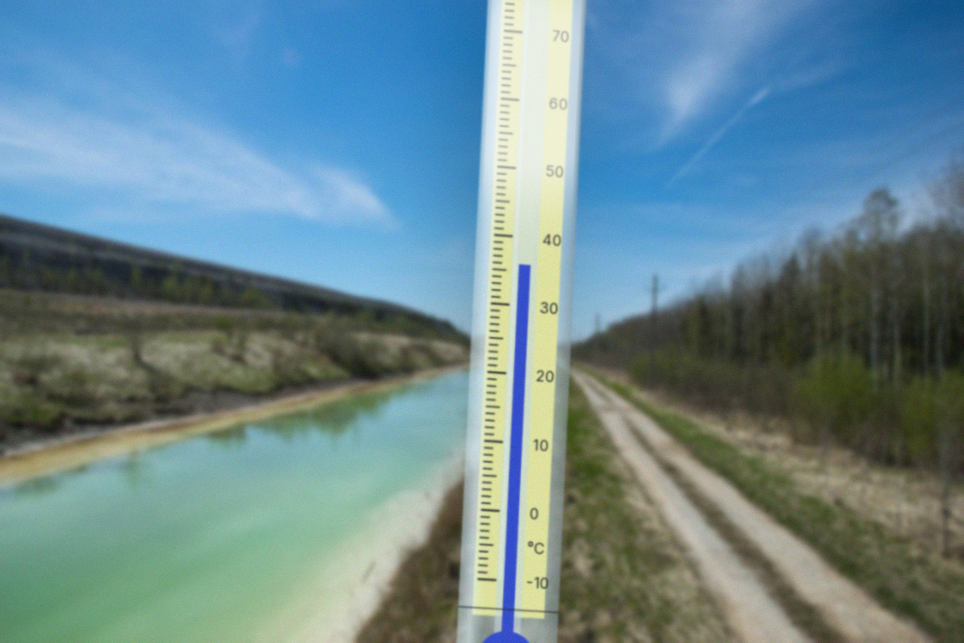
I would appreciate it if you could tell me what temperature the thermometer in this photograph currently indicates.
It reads 36 °C
